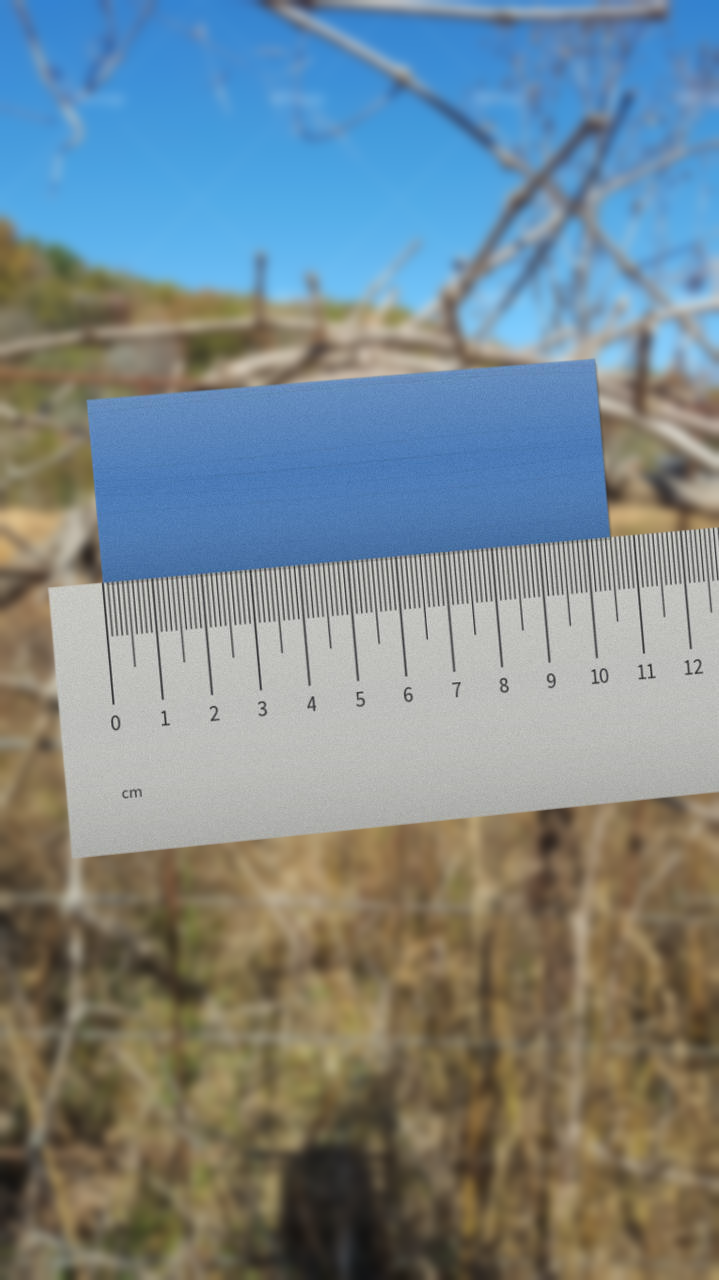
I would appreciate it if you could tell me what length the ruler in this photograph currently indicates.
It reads 10.5 cm
